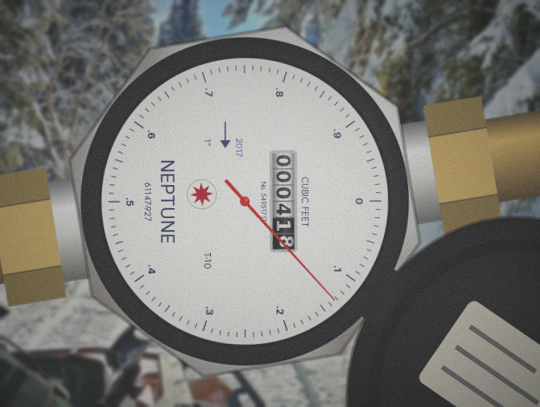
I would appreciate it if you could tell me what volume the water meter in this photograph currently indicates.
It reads 418.13 ft³
